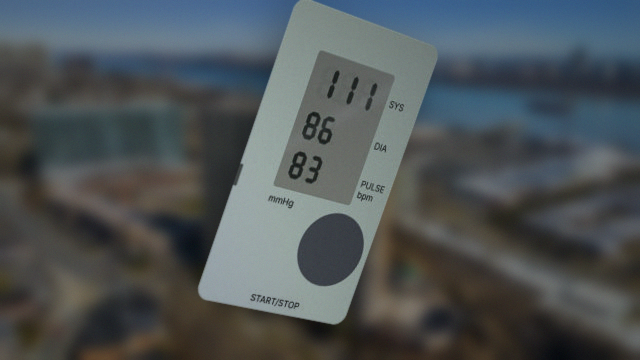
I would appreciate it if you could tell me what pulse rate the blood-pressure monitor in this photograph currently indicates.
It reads 83 bpm
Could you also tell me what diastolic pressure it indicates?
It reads 86 mmHg
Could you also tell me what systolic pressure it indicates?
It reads 111 mmHg
